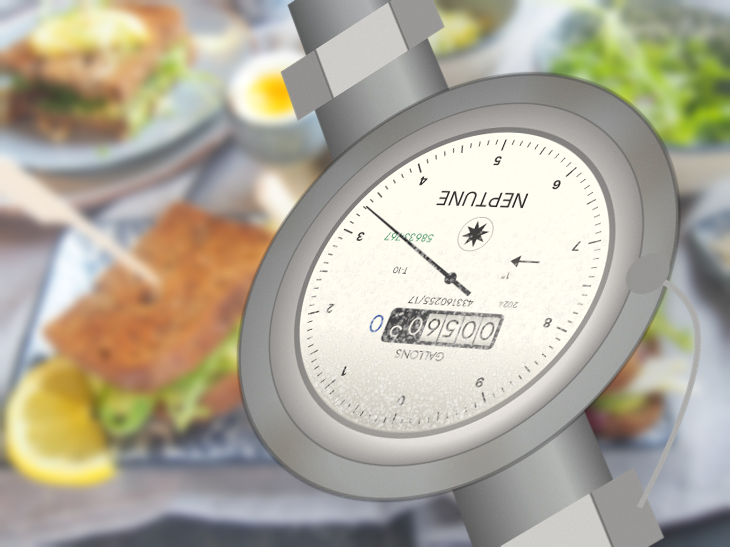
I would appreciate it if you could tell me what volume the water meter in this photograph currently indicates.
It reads 56053.3 gal
